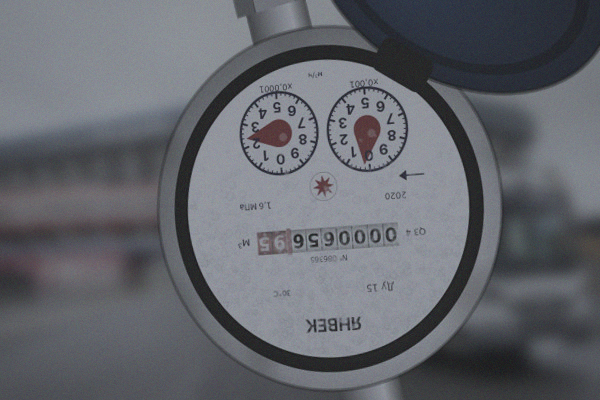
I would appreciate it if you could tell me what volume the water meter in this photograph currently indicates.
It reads 656.9502 m³
